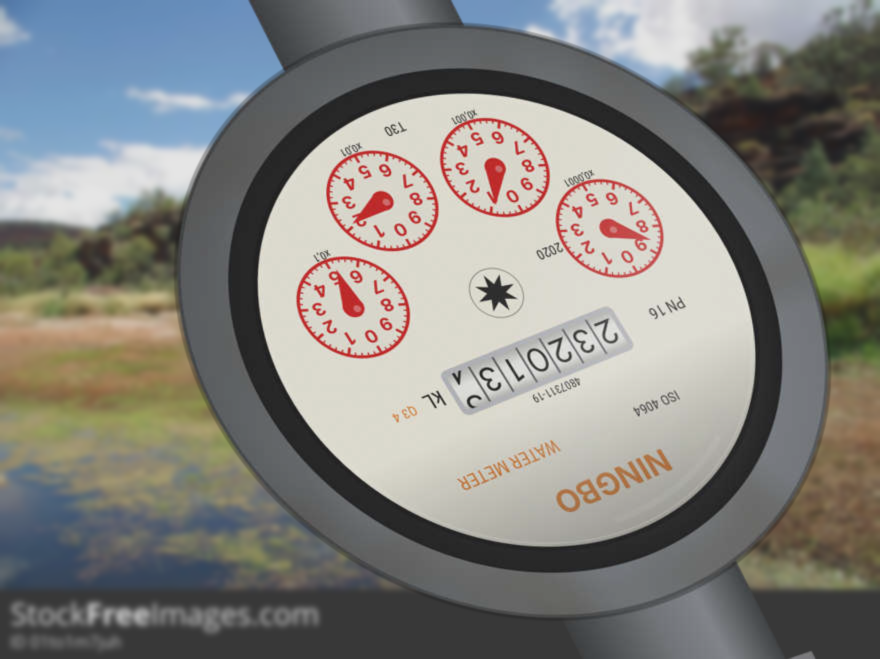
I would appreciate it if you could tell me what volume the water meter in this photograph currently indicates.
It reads 2320133.5208 kL
